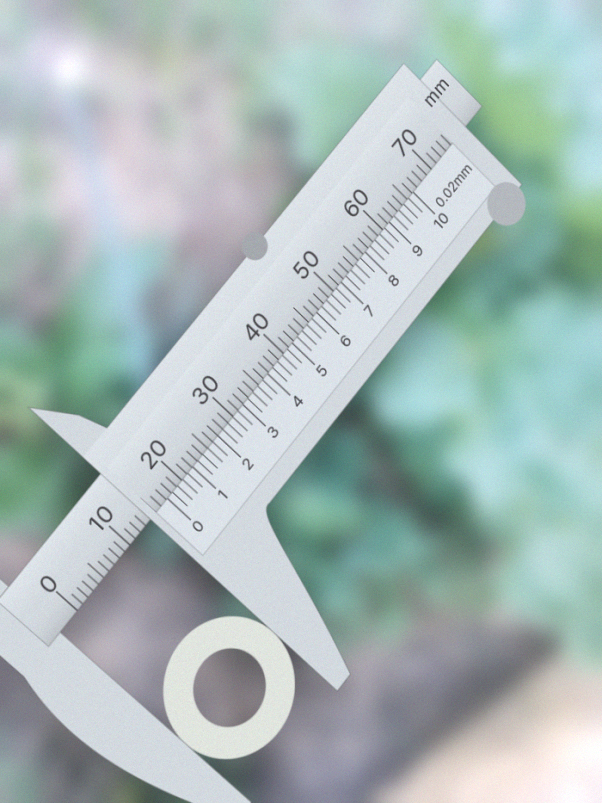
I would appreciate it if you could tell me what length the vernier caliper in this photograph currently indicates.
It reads 17.2 mm
